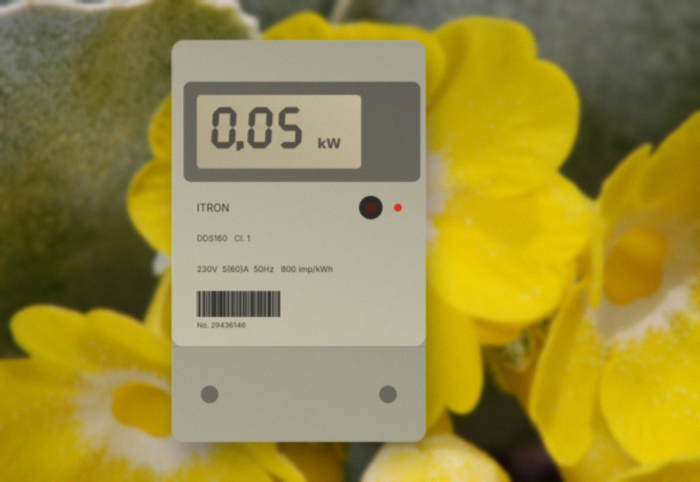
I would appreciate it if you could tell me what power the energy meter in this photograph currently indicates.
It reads 0.05 kW
